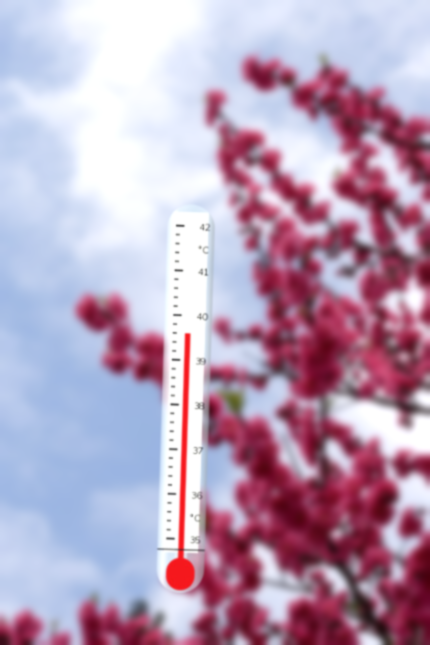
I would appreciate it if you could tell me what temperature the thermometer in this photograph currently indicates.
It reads 39.6 °C
